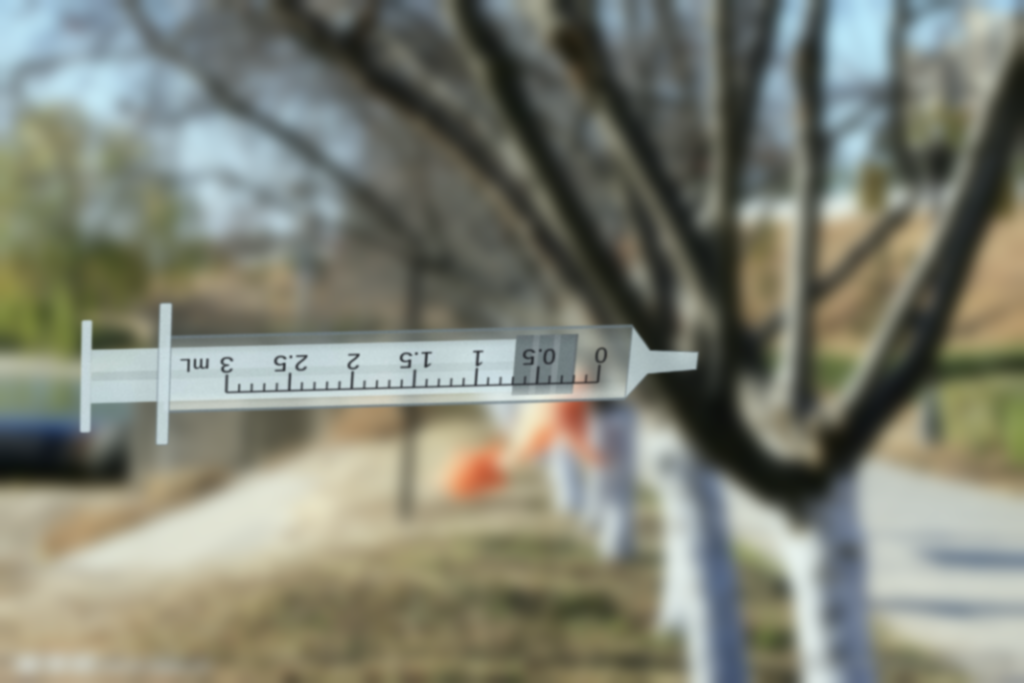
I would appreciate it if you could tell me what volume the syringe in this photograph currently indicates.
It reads 0.2 mL
